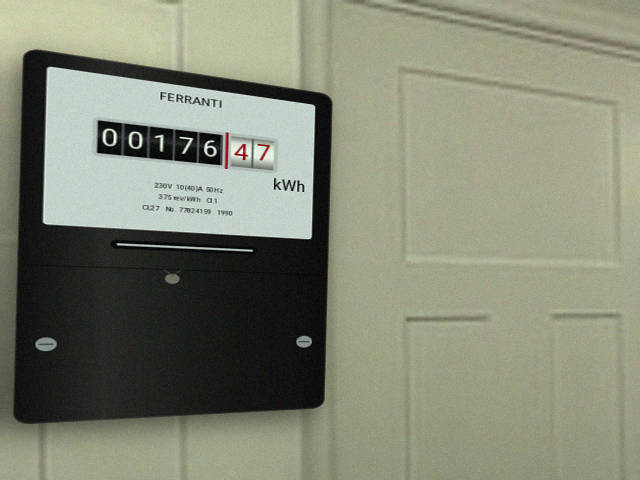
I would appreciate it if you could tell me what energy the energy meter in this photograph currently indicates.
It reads 176.47 kWh
